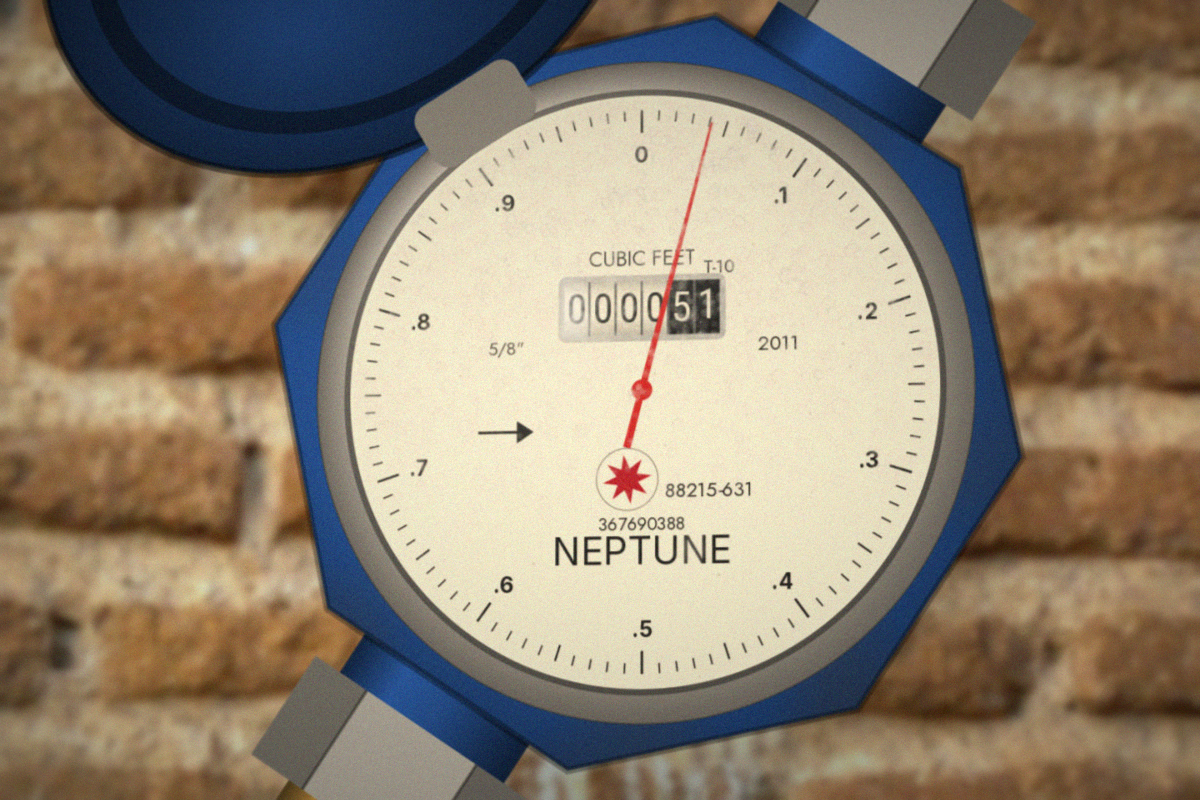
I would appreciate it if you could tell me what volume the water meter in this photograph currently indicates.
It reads 51.04 ft³
